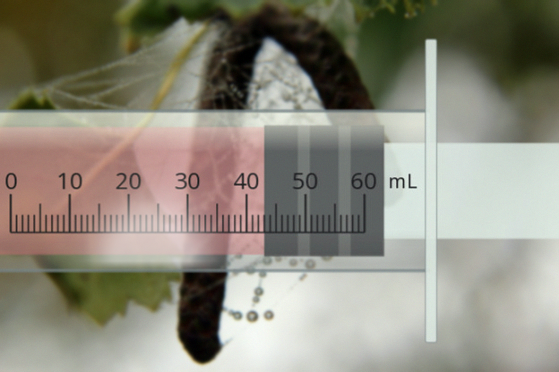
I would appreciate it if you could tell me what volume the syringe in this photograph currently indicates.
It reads 43 mL
